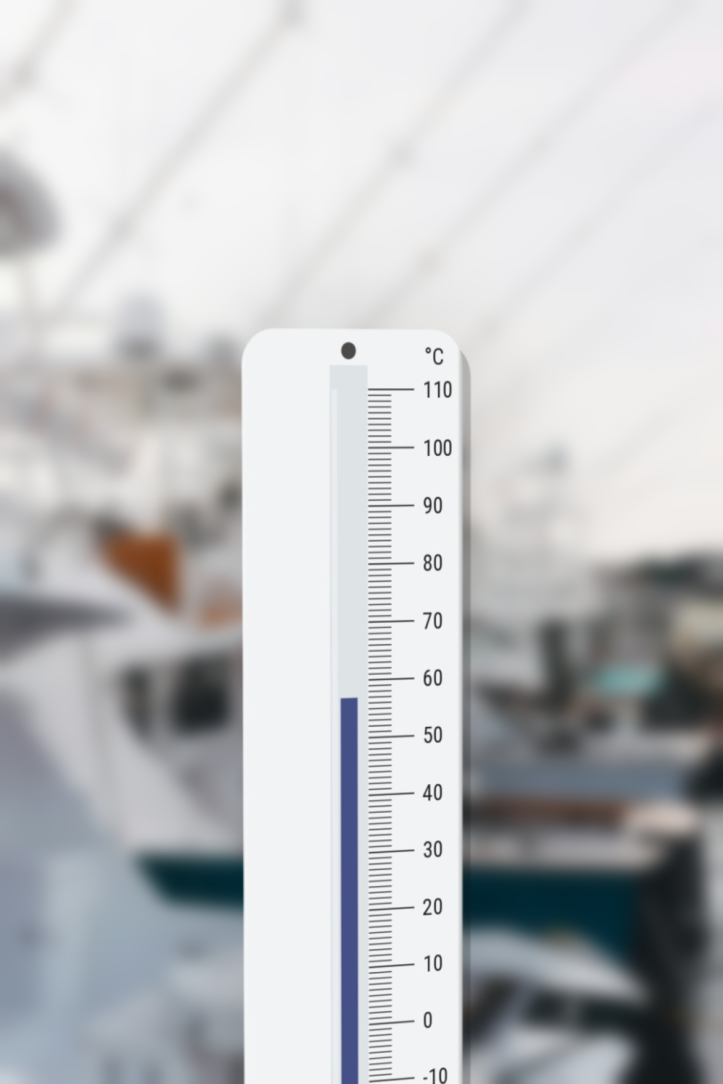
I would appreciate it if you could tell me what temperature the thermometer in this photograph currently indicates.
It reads 57 °C
